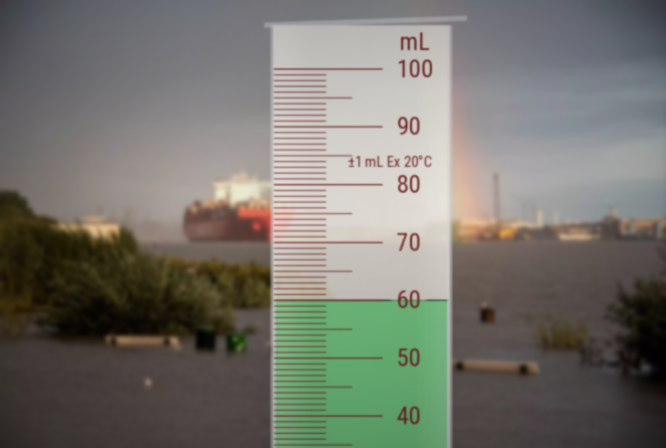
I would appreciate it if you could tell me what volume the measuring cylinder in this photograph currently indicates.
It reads 60 mL
